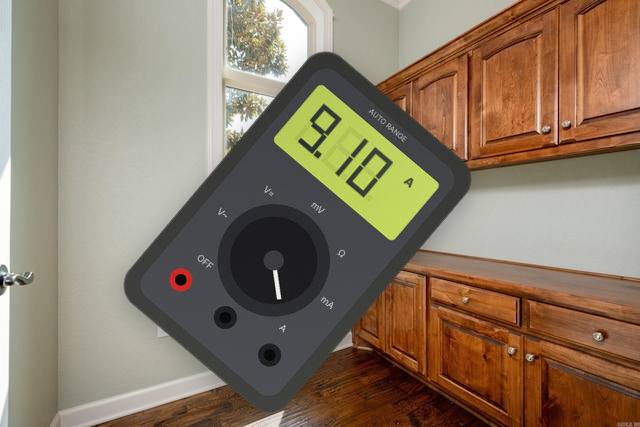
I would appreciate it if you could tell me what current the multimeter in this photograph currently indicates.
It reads 9.10 A
